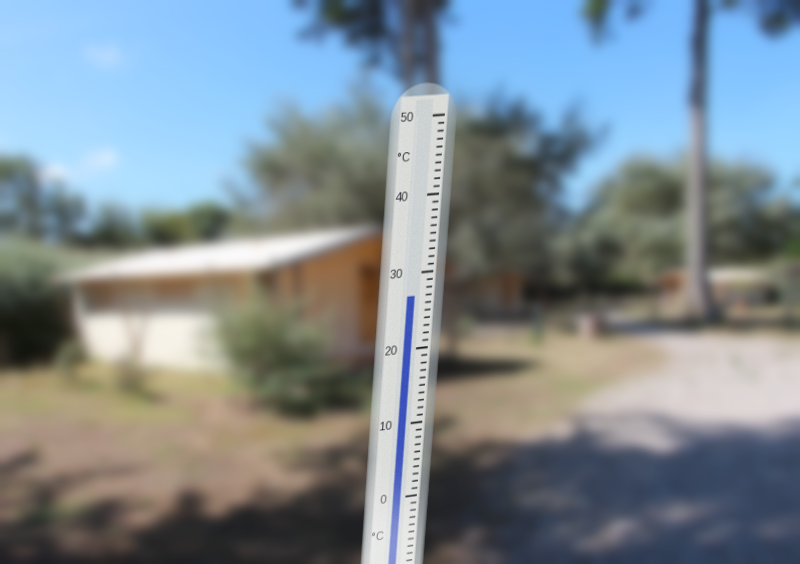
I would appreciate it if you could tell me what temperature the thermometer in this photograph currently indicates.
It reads 27 °C
